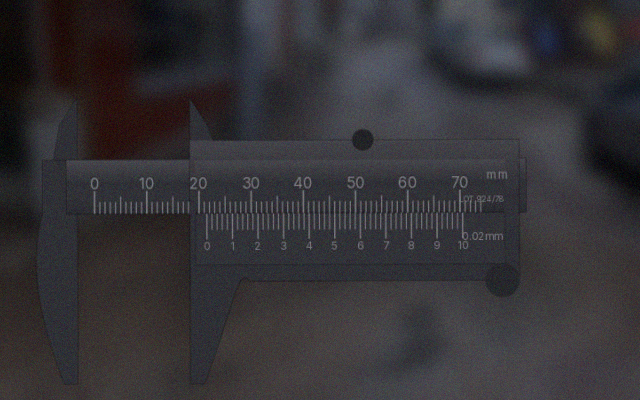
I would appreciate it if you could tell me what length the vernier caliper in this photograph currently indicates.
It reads 21.5 mm
